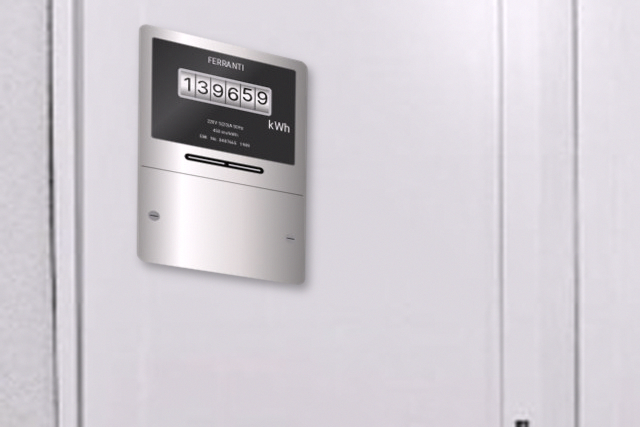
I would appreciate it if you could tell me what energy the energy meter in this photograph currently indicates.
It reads 139659 kWh
